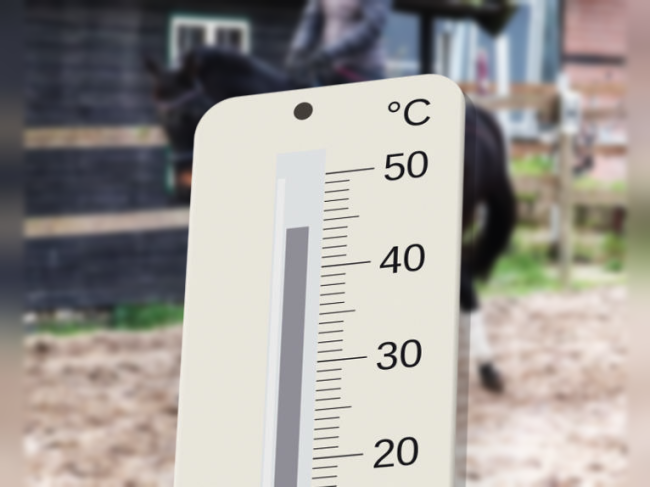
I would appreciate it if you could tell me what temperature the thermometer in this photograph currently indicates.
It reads 44.5 °C
